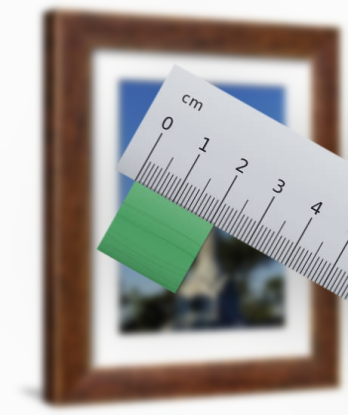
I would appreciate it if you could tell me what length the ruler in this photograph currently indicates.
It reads 2.1 cm
